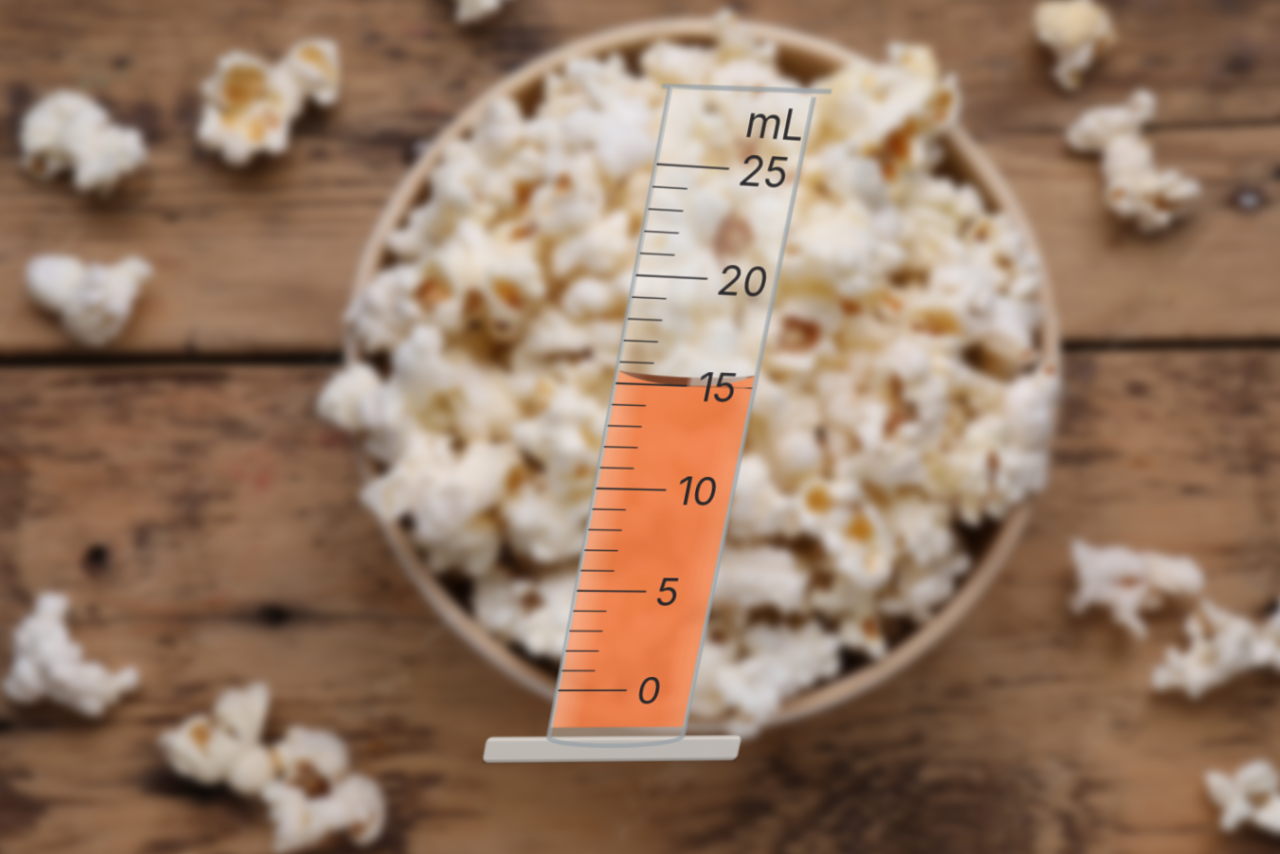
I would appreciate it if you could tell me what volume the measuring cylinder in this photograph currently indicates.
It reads 15 mL
